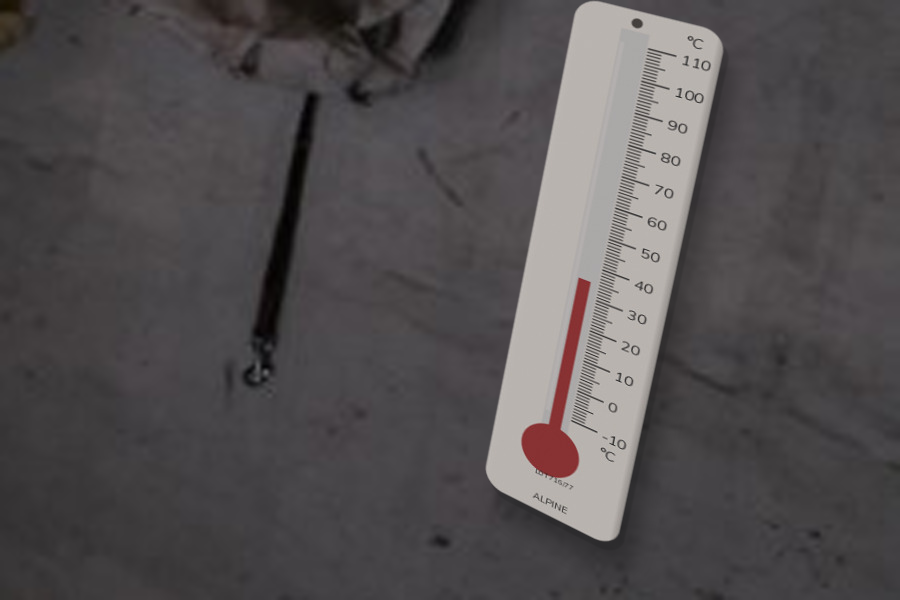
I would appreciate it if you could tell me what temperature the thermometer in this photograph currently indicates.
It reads 35 °C
